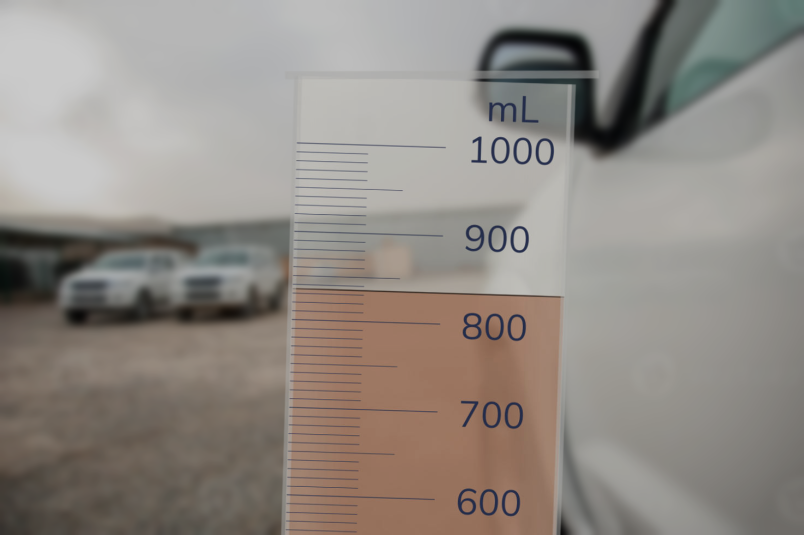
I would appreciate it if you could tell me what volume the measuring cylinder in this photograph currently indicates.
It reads 835 mL
